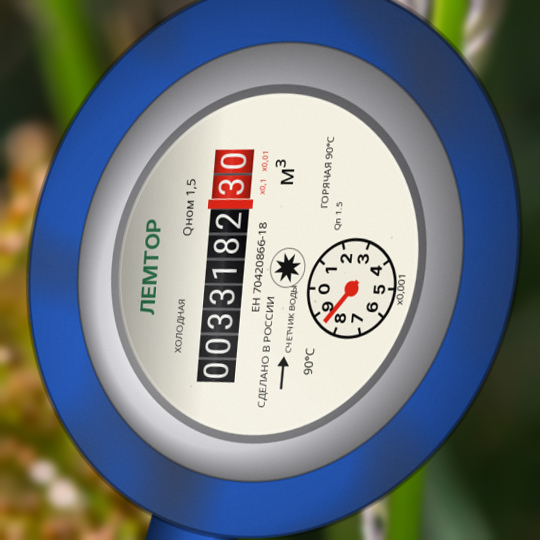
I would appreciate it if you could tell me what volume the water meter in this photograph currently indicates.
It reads 33182.308 m³
